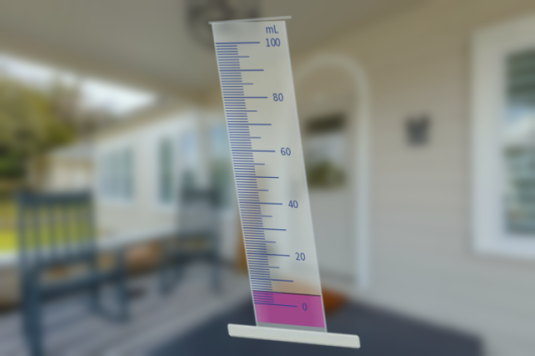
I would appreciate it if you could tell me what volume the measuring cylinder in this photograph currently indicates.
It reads 5 mL
